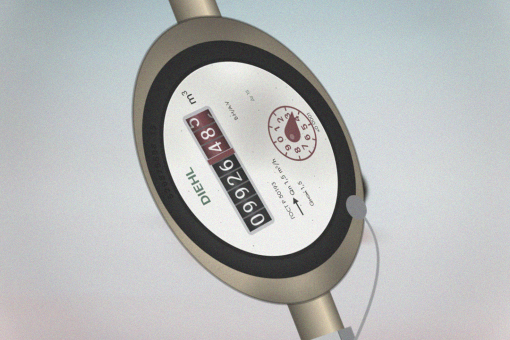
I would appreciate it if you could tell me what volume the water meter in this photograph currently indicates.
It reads 9926.4853 m³
